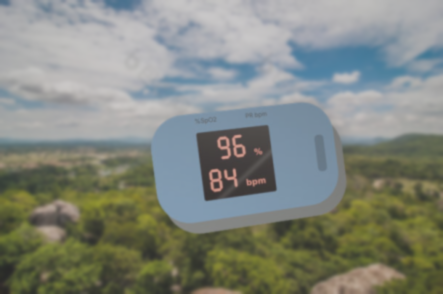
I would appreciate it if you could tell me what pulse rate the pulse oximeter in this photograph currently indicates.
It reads 84 bpm
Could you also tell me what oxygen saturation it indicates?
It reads 96 %
